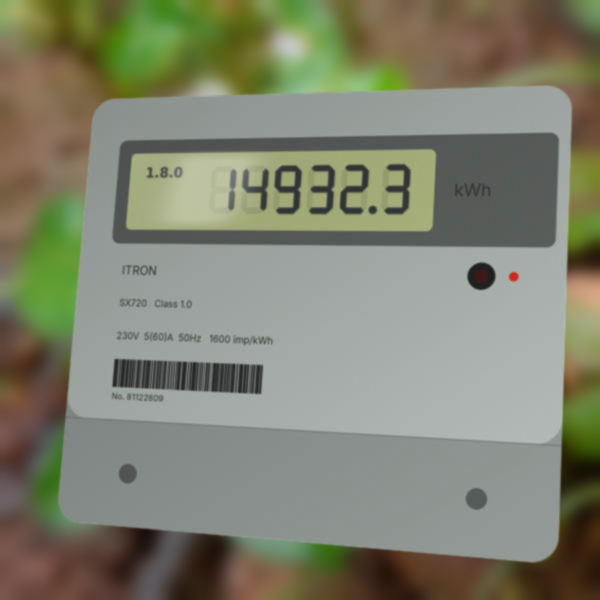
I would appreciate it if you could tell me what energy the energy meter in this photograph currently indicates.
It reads 14932.3 kWh
